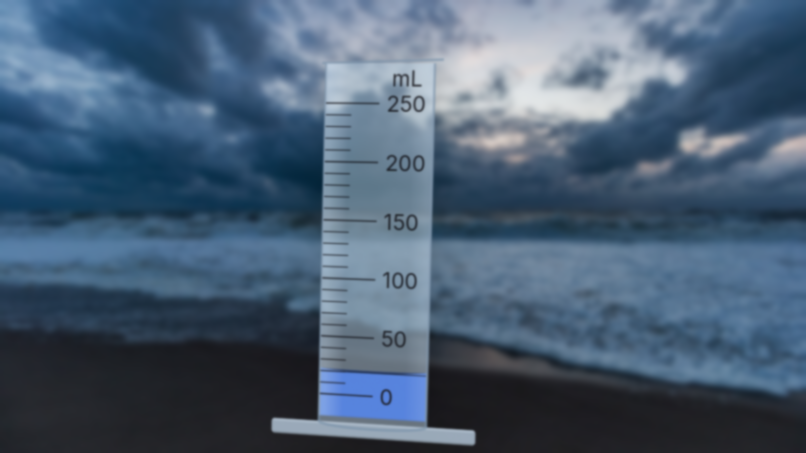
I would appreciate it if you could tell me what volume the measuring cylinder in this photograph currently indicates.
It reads 20 mL
